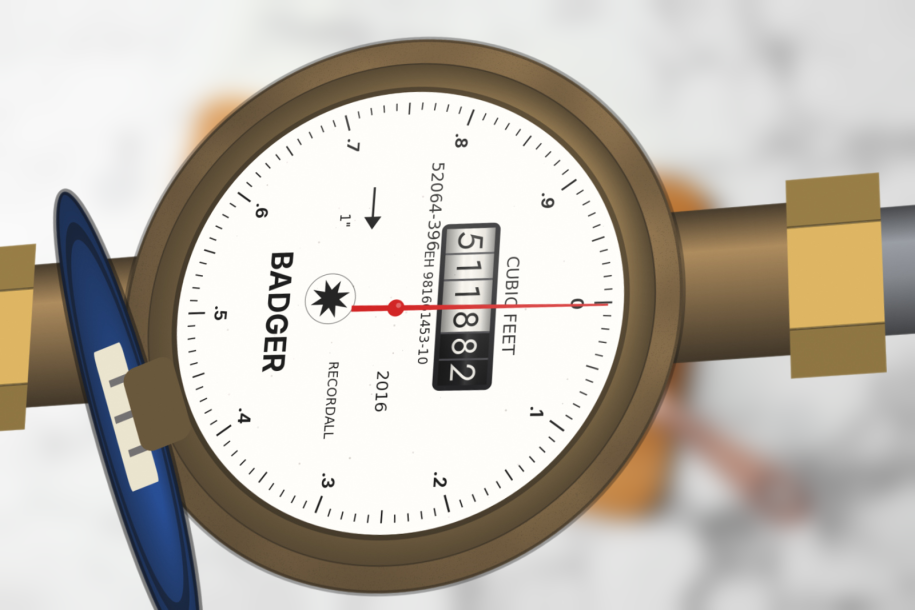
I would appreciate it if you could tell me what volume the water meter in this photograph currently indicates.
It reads 511882.00 ft³
